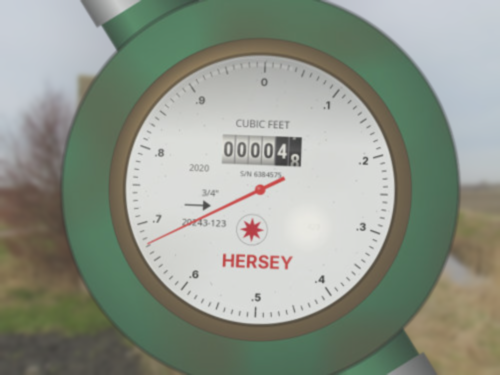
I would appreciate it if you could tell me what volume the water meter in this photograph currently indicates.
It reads 47.67 ft³
